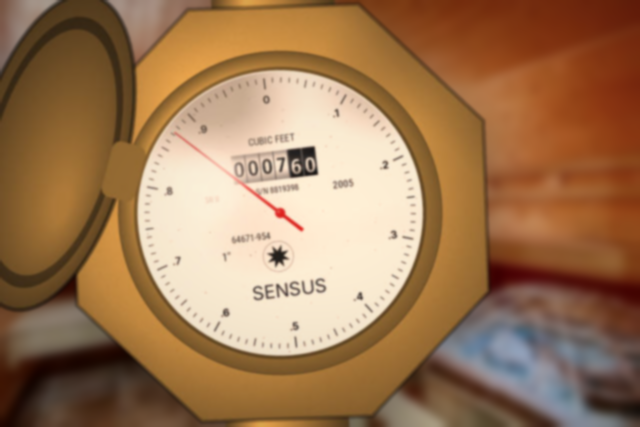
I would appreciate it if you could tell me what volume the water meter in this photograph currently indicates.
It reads 759.87 ft³
